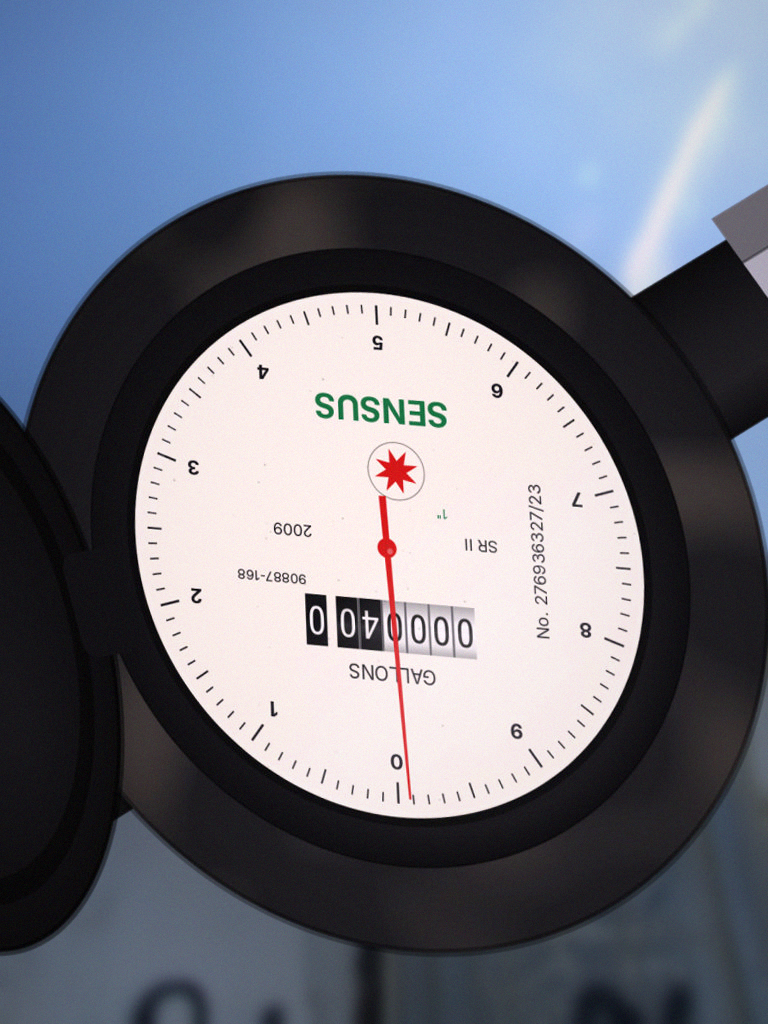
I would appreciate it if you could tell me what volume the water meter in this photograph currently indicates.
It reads 399.9 gal
